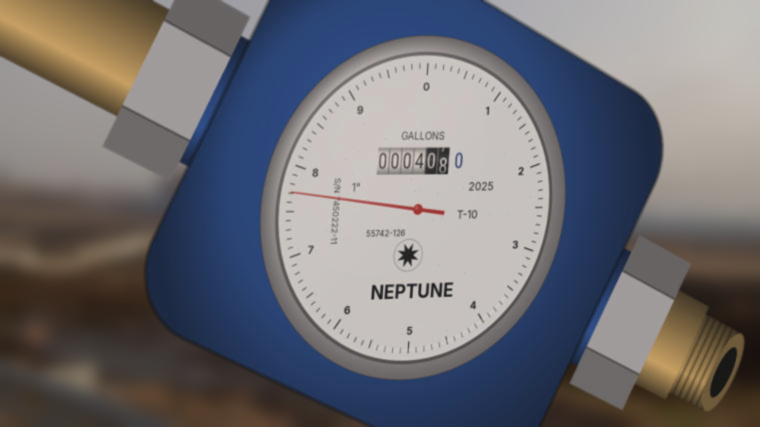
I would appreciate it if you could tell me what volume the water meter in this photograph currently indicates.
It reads 4077.7 gal
